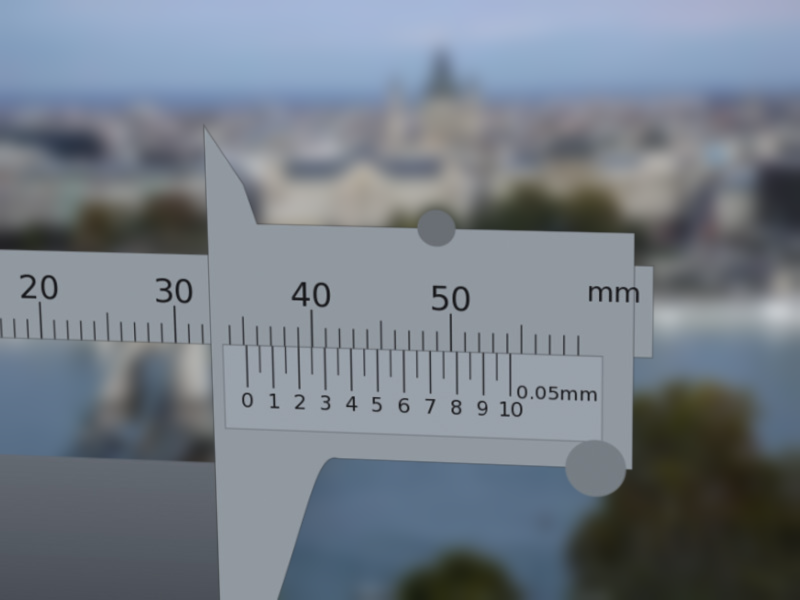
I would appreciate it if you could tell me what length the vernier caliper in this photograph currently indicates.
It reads 35.2 mm
